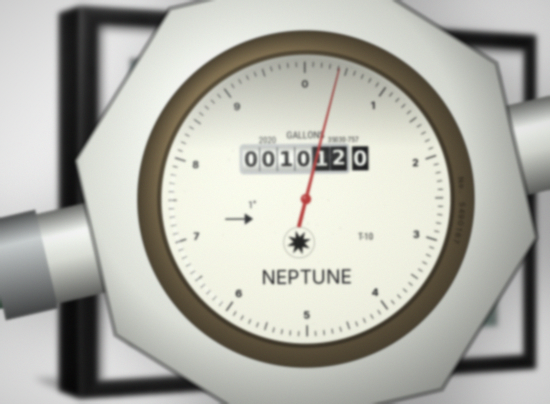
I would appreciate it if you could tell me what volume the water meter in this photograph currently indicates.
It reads 10120.4 gal
